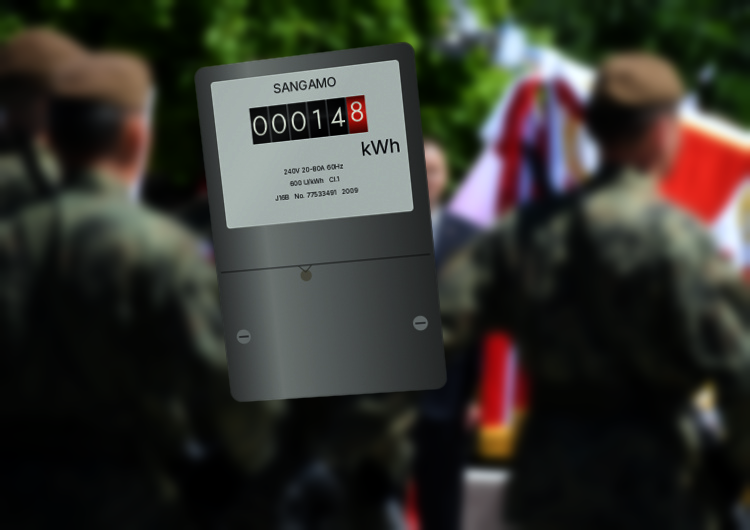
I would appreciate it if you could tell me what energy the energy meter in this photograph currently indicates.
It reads 14.8 kWh
